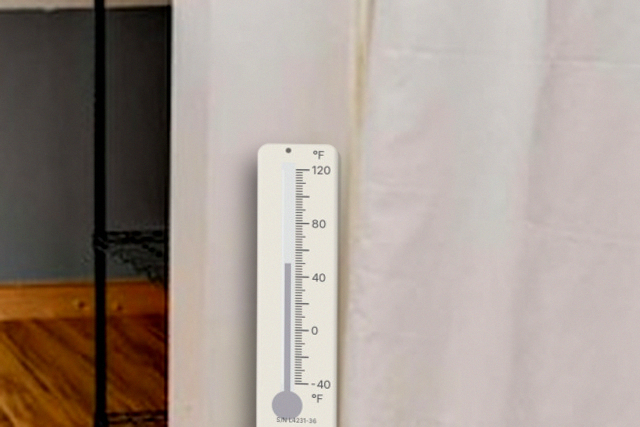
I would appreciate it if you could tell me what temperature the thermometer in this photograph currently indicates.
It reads 50 °F
